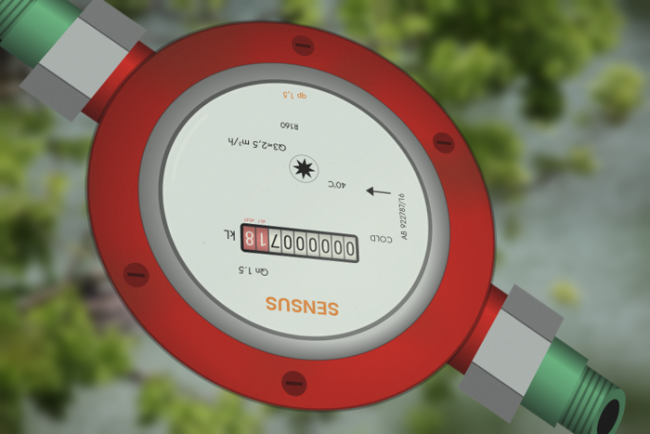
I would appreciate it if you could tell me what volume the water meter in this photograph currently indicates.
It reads 7.18 kL
